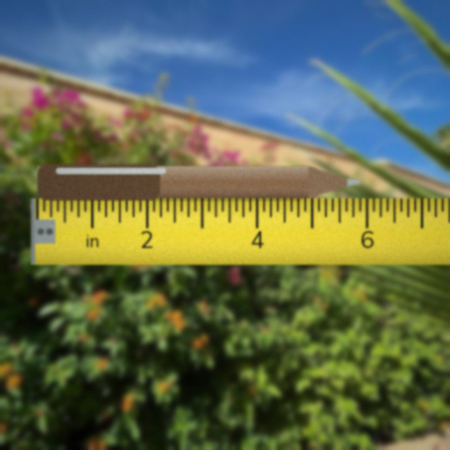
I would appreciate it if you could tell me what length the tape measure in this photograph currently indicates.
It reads 5.875 in
